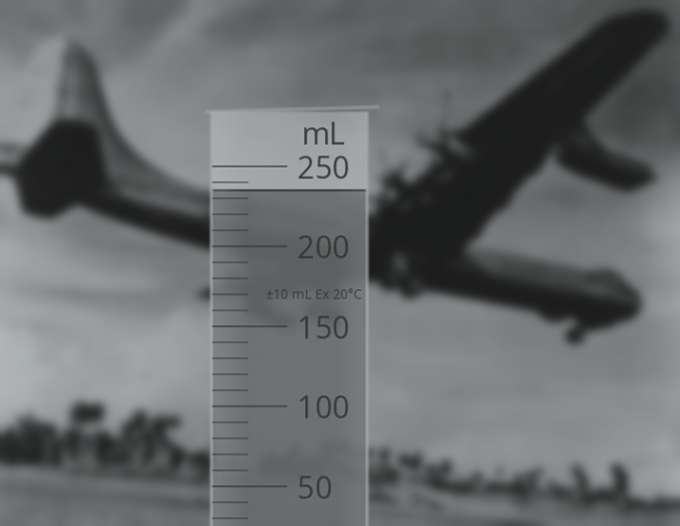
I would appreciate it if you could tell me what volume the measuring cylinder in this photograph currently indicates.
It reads 235 mL
